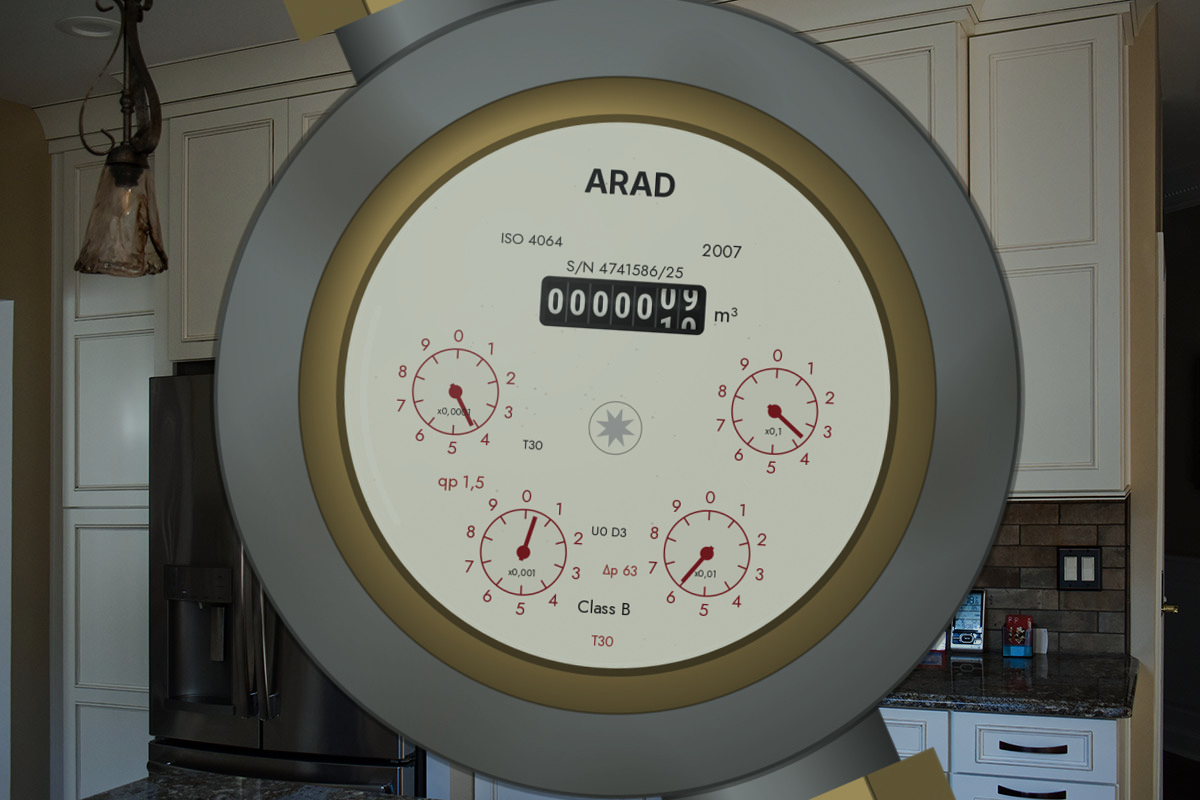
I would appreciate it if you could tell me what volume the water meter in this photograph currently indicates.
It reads 9.3604 m³
